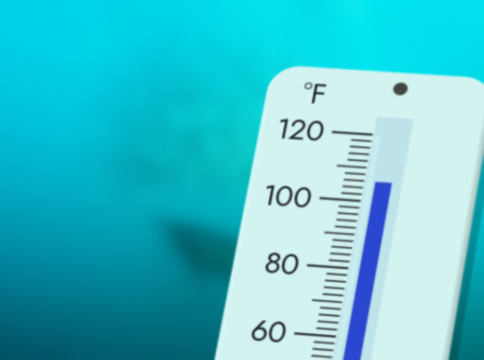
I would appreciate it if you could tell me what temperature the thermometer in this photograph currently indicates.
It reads 106 °F
